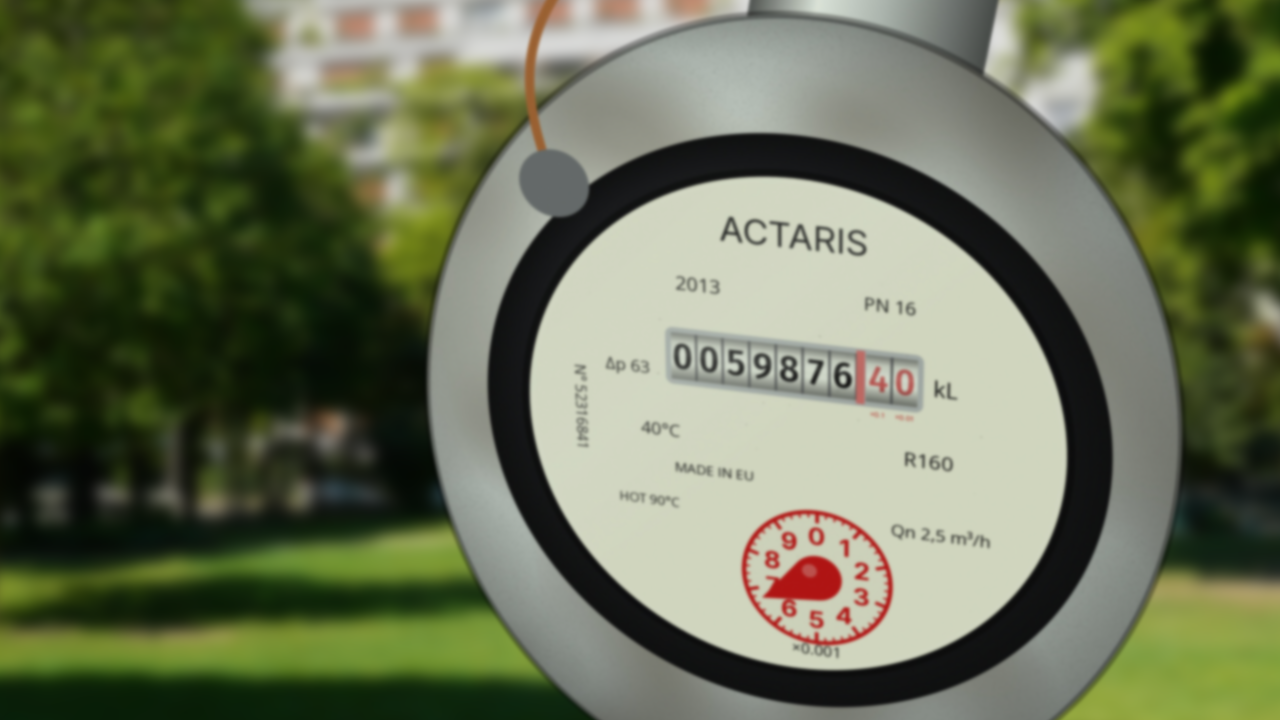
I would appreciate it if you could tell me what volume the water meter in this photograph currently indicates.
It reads 59876.406 kL
